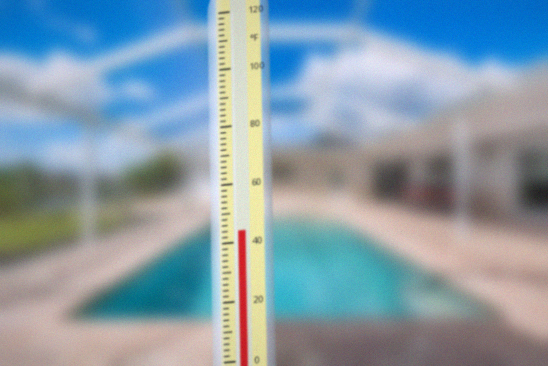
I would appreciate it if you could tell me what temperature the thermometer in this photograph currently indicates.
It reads 44 °F
